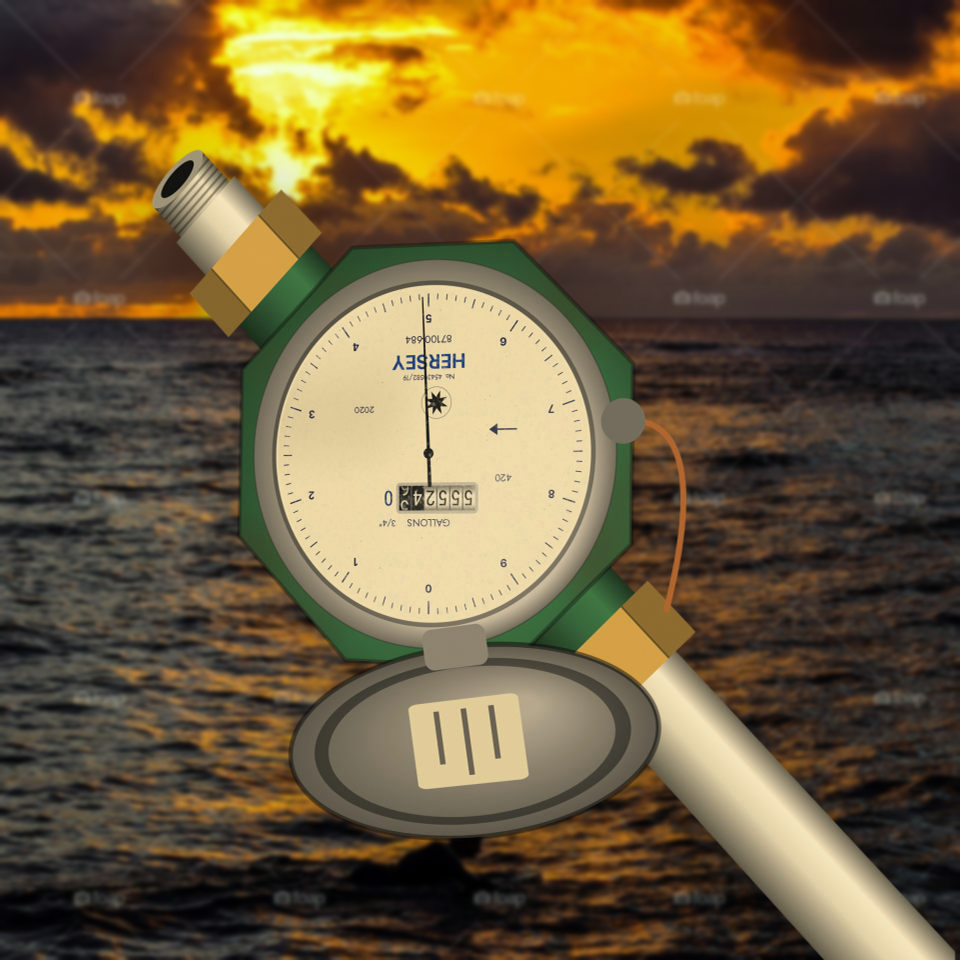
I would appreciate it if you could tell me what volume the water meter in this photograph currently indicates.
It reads 5552454.9 gal
